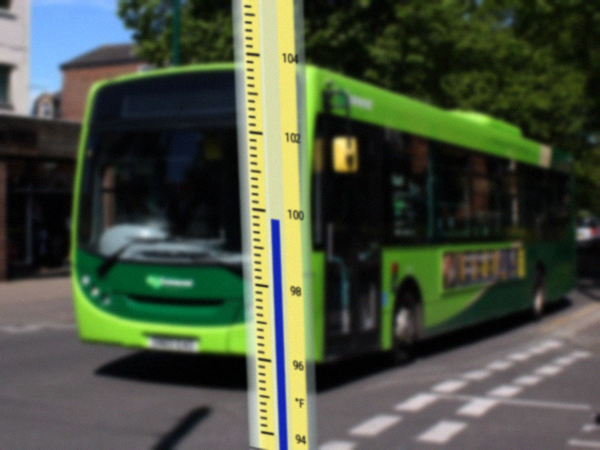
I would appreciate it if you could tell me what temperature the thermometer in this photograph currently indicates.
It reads 99.8 °F
